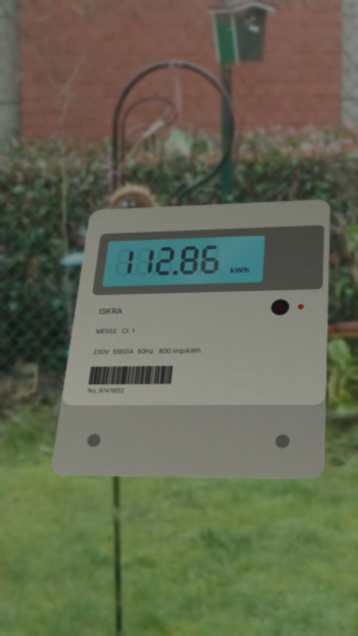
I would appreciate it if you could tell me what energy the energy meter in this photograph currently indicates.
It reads 112.86 kWh
